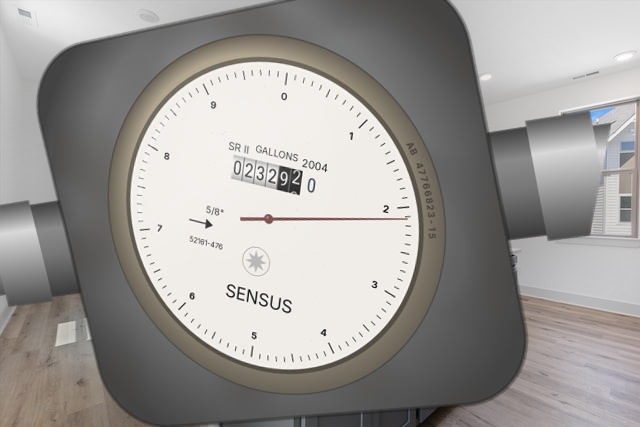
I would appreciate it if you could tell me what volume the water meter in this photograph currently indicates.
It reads 232922.1 gal
